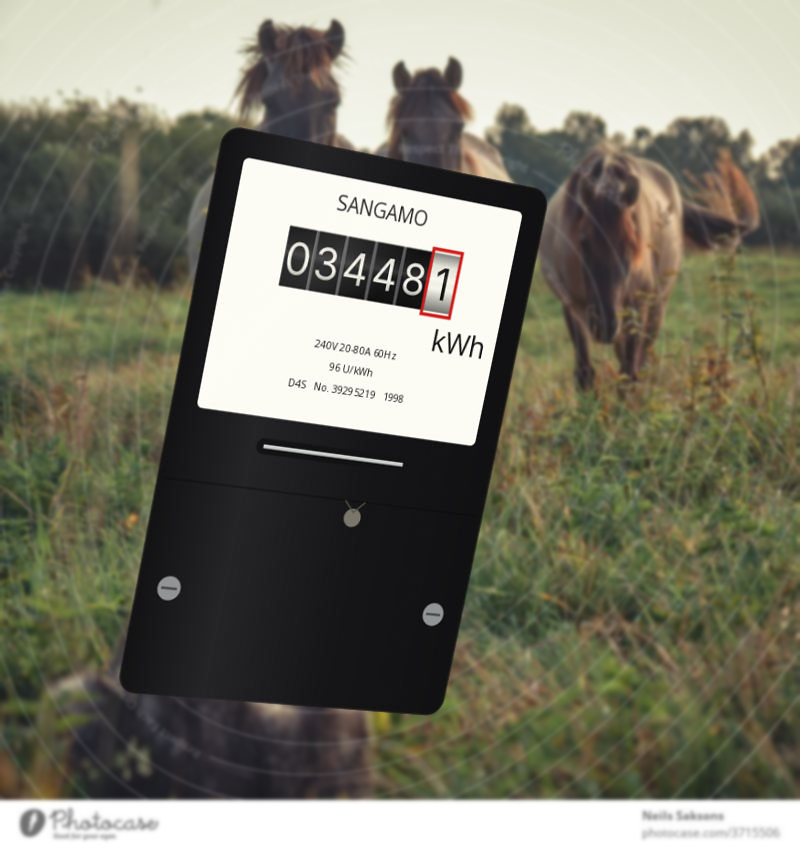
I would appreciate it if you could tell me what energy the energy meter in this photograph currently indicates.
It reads 3448.1 kWh
